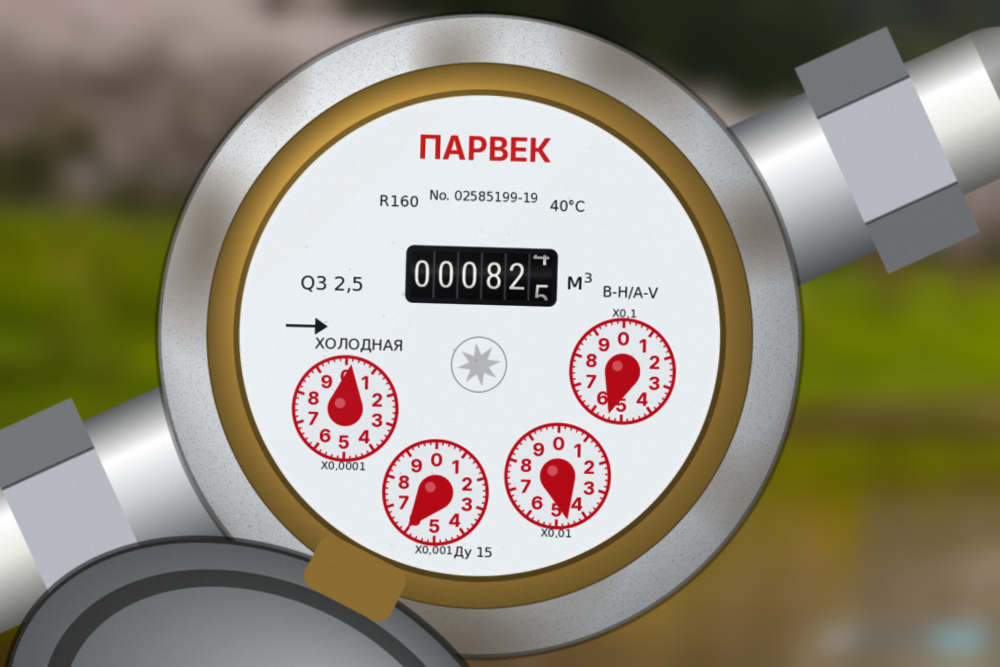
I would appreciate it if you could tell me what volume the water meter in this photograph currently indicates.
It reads 824.5460 m³
